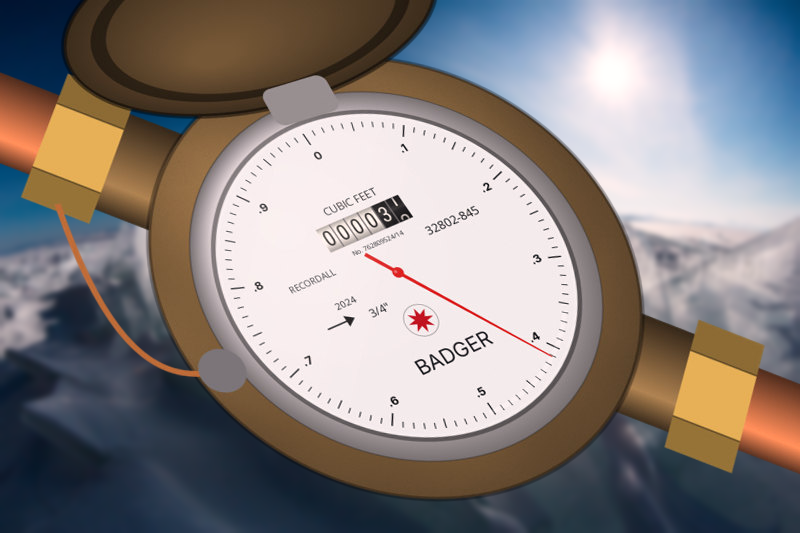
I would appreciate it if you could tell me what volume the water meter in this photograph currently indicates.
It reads 31.41 ft³
